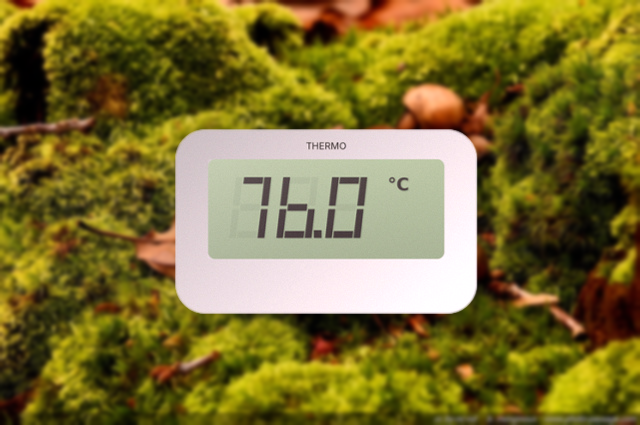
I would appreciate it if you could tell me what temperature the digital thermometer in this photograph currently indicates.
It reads 76.0 °C
